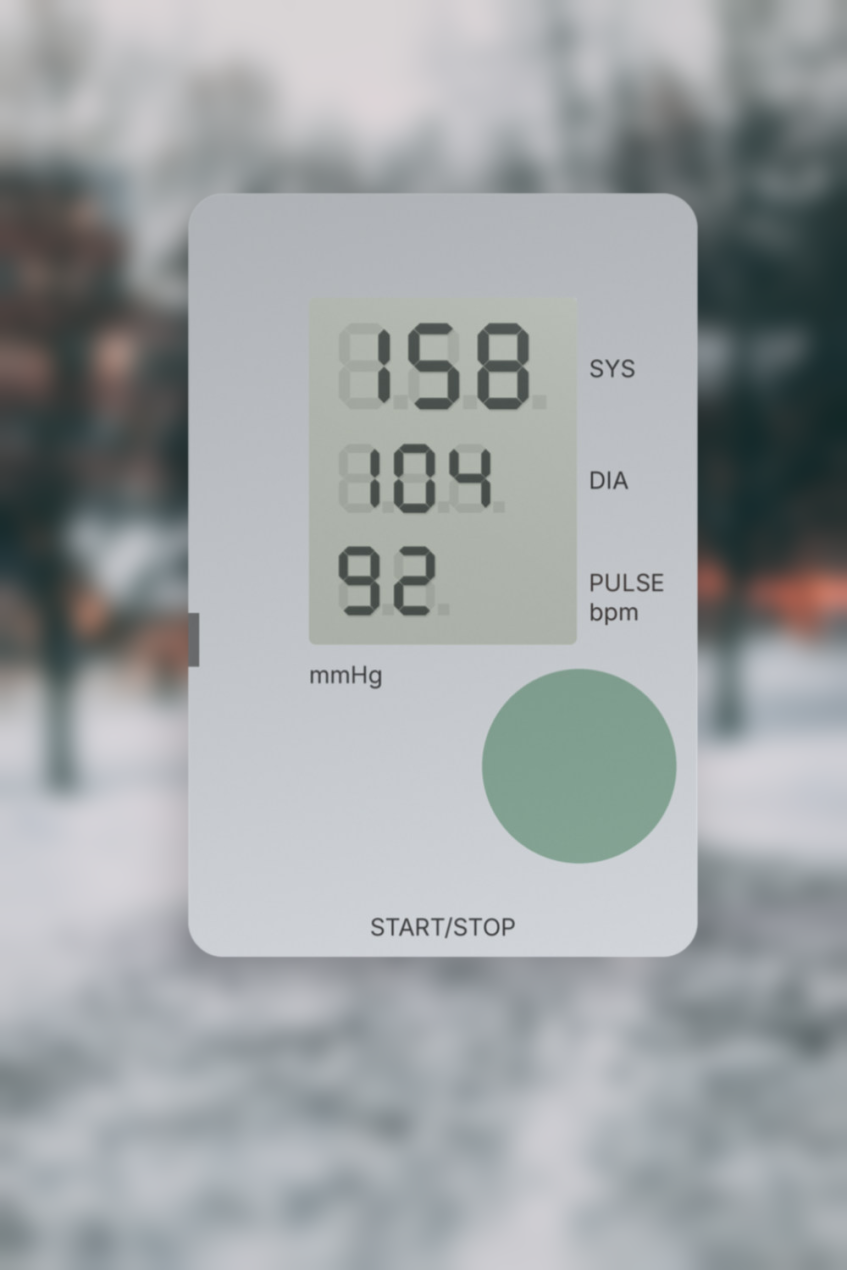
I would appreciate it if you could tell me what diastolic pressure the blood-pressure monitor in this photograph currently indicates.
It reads 104 mmHg
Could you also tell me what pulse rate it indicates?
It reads 92 bpm
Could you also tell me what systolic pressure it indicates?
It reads 158 mmHg
